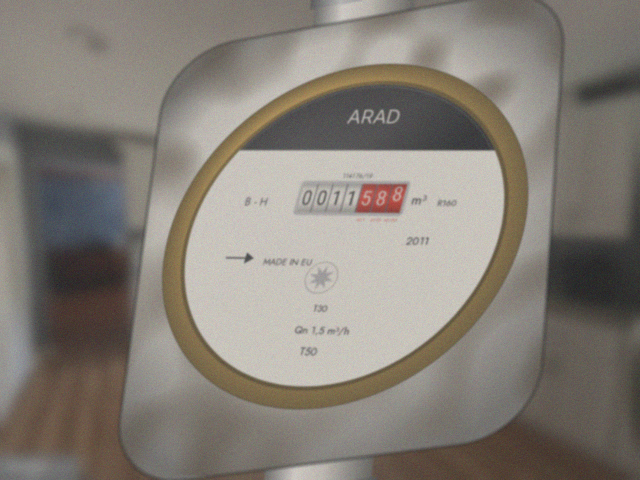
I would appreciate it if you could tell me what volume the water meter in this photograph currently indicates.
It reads 11.588 m³
